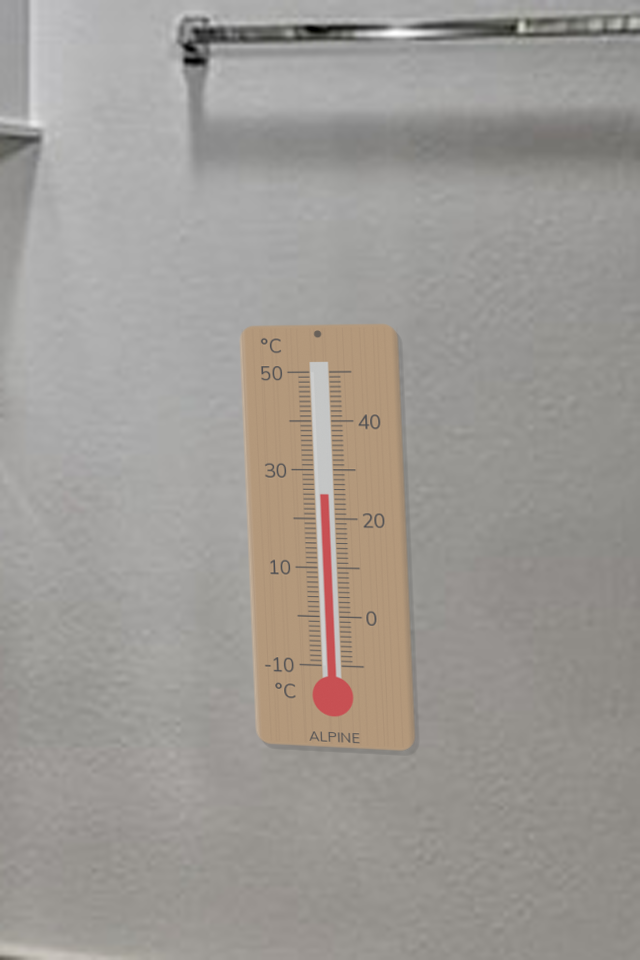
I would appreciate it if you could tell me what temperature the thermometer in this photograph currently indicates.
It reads 25 °C
